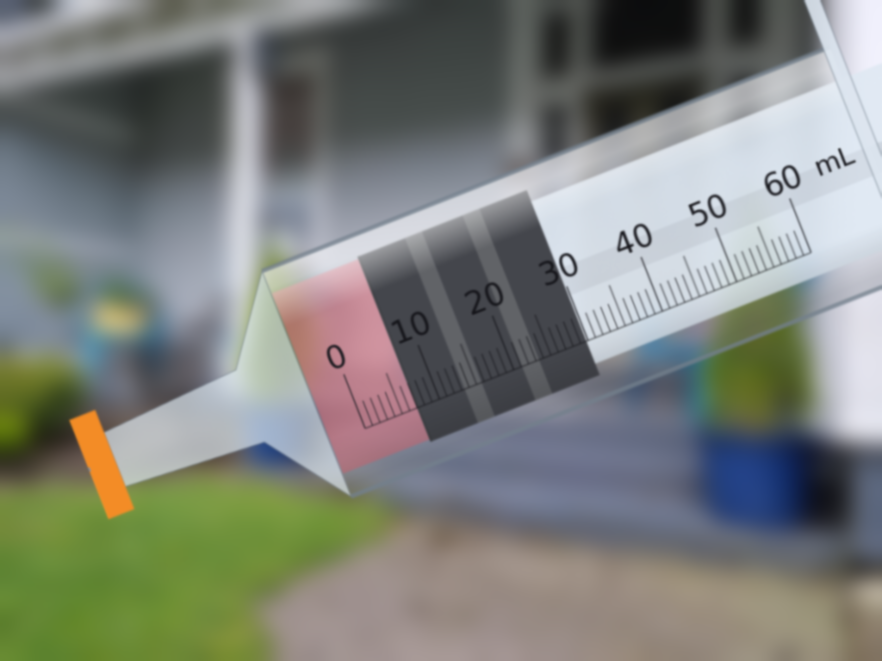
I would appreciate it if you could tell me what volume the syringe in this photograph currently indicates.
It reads 7 mL
